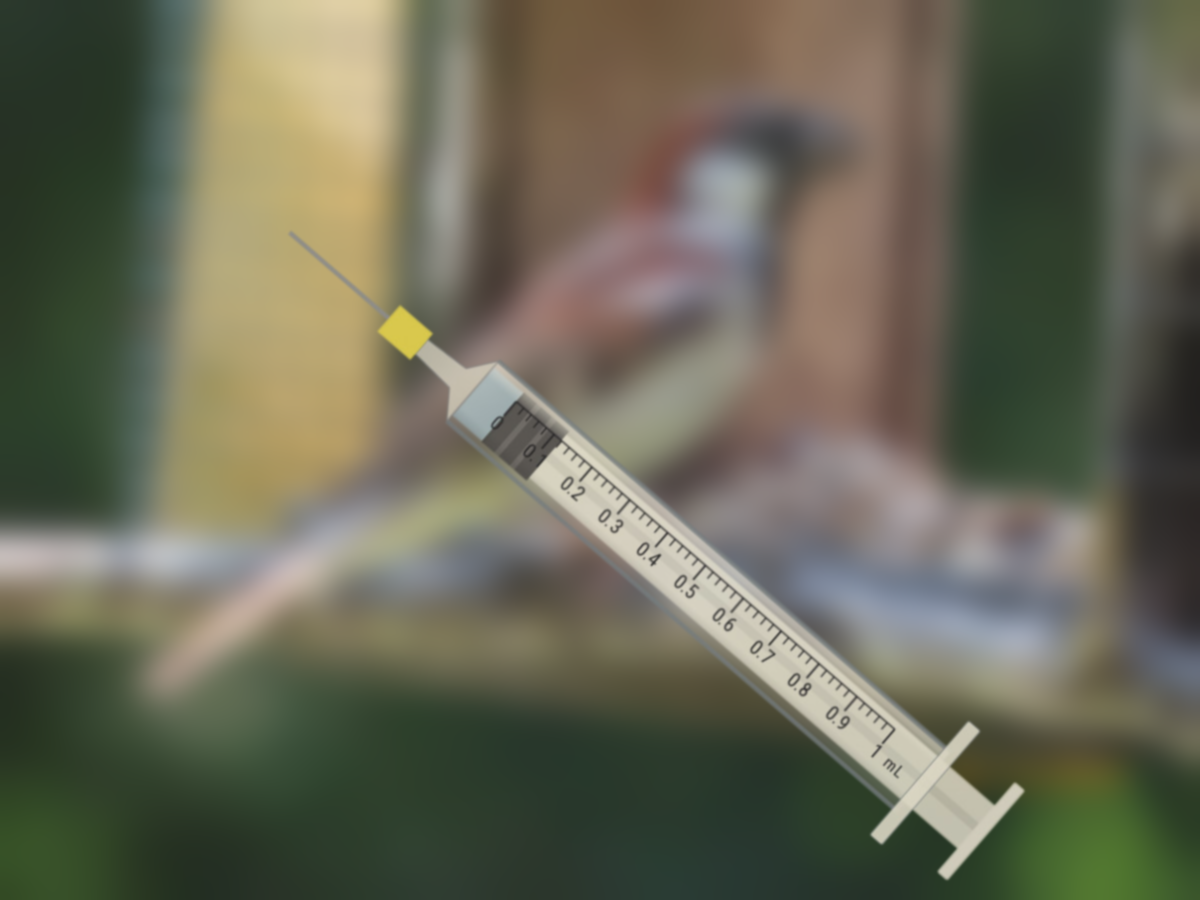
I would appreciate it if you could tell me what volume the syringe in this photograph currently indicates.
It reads 0 mL
